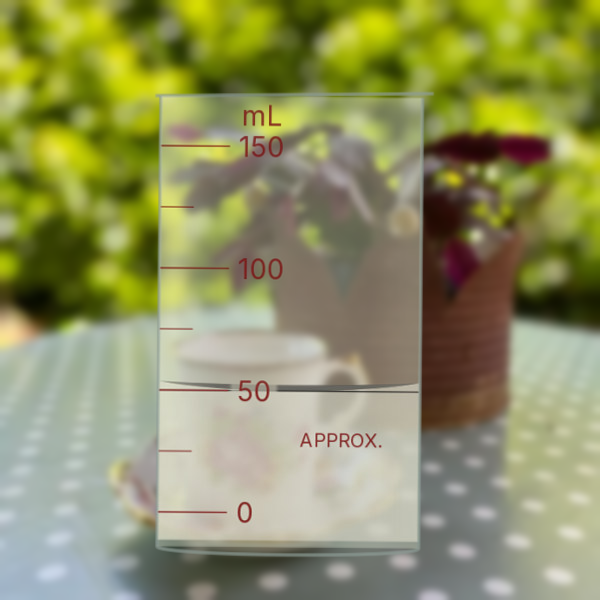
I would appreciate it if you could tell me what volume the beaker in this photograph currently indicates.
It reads 50 mL
